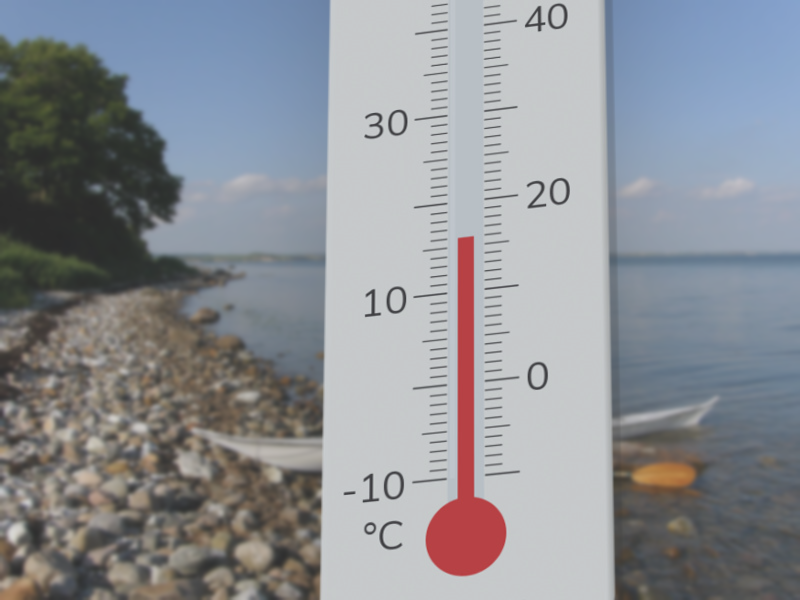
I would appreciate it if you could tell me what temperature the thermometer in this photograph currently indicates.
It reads 16 °C
